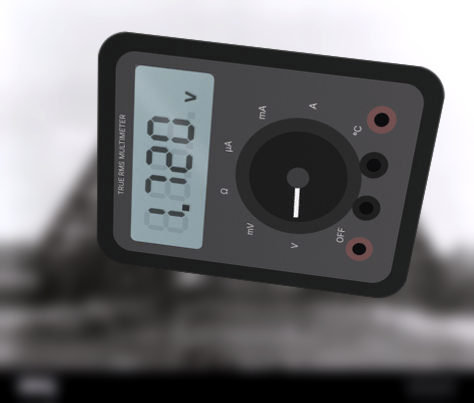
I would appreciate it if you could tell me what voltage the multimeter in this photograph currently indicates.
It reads 1.720 V
